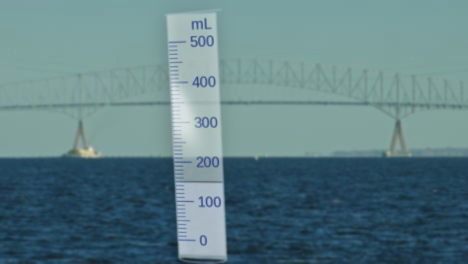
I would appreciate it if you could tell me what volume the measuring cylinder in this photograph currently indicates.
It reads 150 mL
